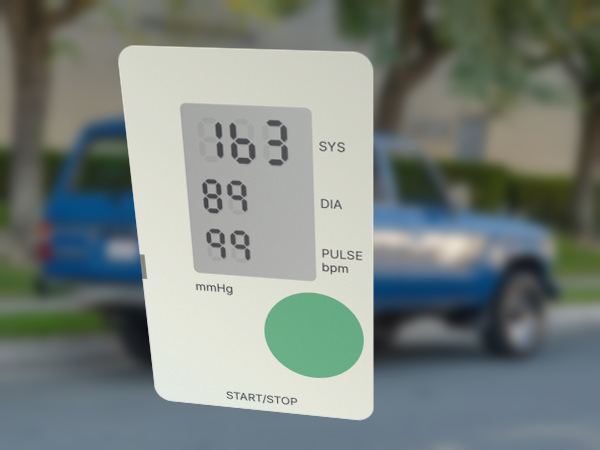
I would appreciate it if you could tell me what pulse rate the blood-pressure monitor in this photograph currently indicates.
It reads 99 bpm
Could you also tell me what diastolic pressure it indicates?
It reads 89 mmHg
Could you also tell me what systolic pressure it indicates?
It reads 163 mmHg
